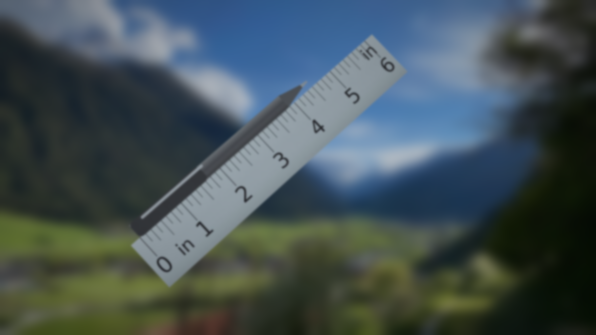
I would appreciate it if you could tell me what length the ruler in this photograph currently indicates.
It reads 4.5 in
